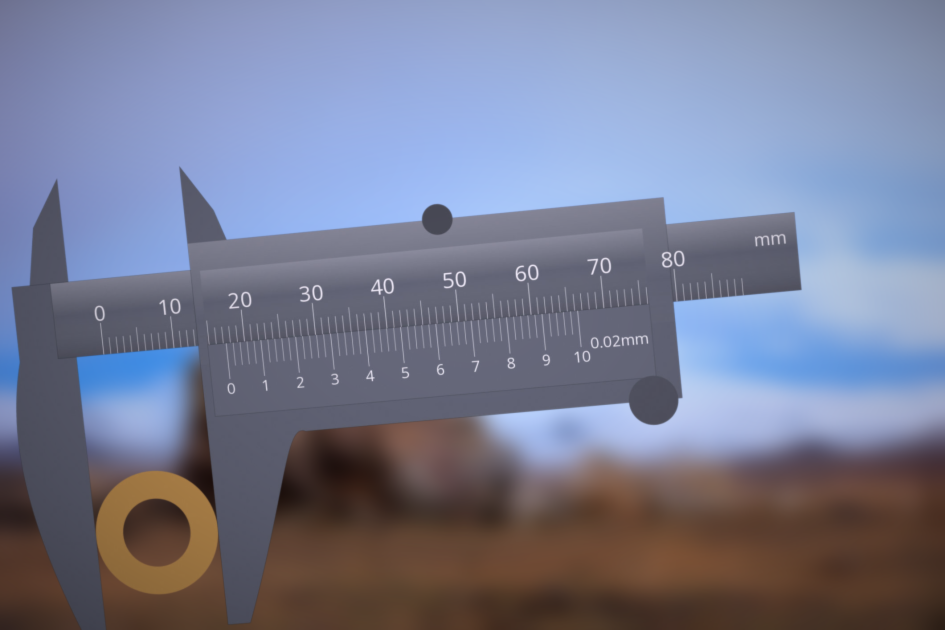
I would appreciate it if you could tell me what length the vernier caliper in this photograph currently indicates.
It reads 17.4 mm
